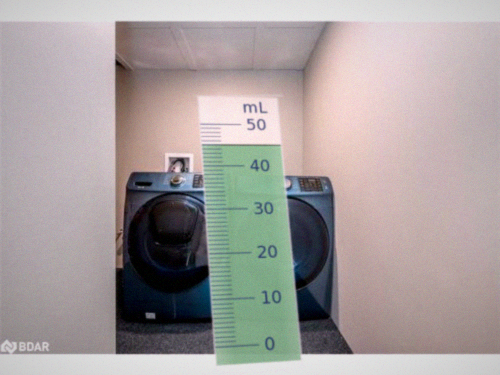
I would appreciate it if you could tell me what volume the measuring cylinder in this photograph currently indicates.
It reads 45 mL
